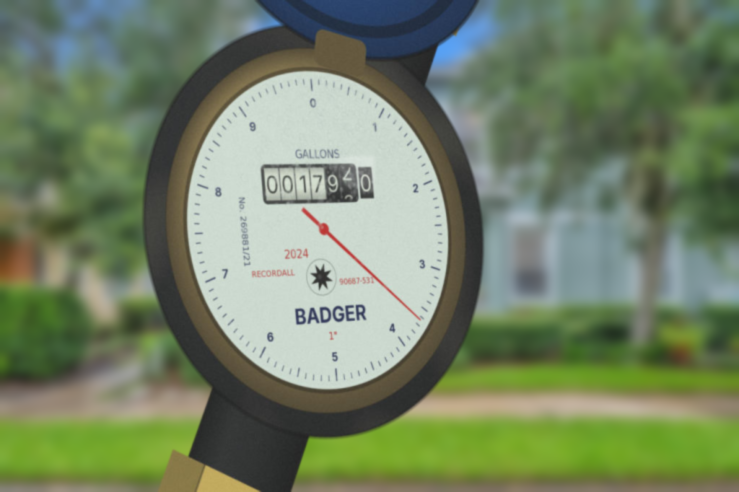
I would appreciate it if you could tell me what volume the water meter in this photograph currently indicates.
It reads 17923.6 gal
